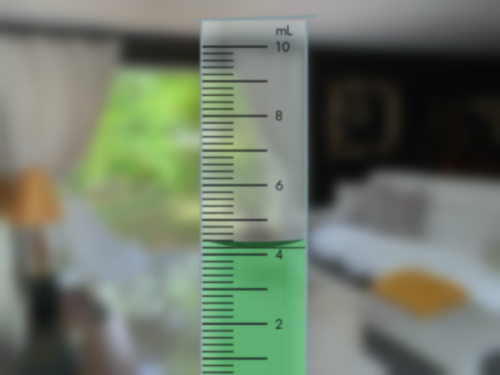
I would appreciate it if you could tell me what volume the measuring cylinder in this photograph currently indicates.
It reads 4.2 mL
